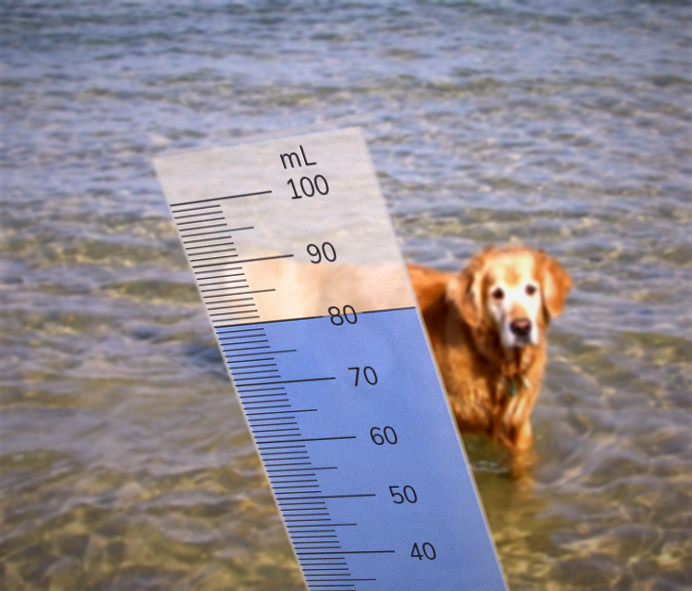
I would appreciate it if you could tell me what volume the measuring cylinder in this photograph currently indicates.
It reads 80 mL
